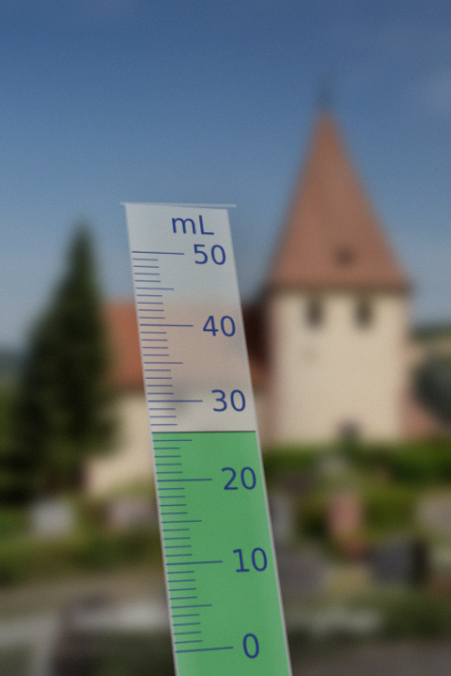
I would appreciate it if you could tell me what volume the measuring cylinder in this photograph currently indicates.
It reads 26 mL
